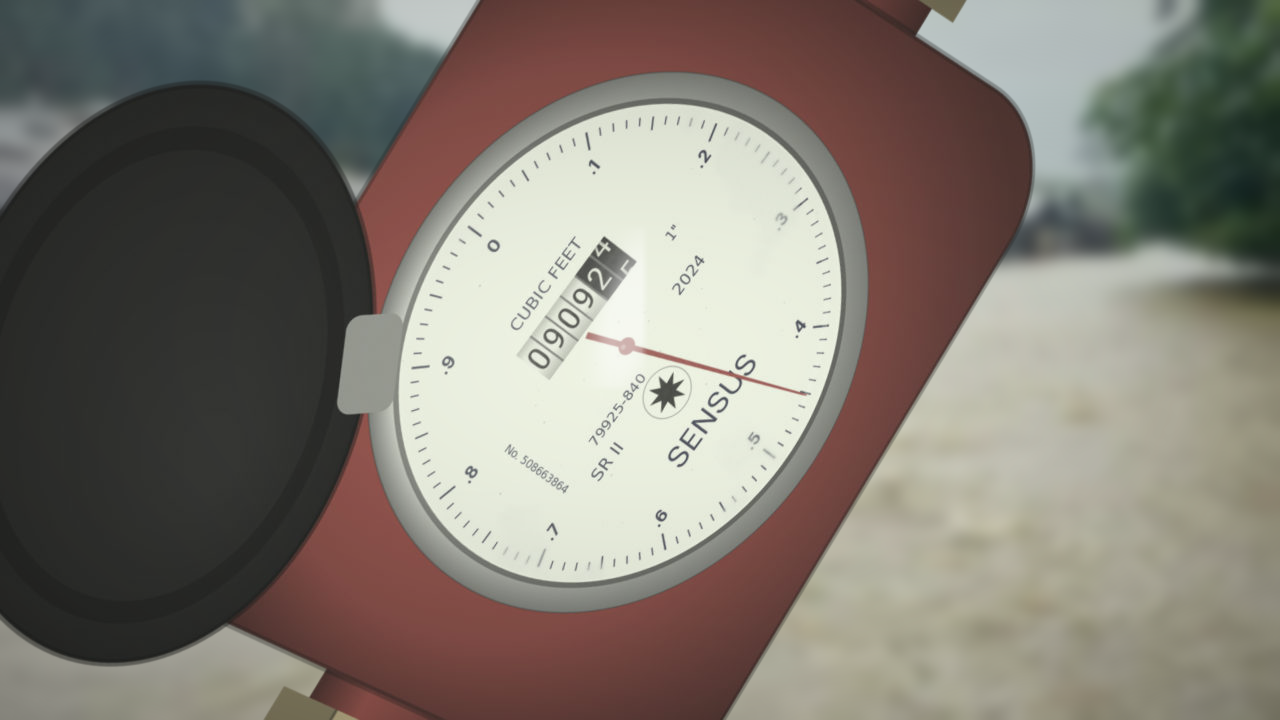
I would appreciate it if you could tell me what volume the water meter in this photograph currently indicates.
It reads 90924.45 ft³
